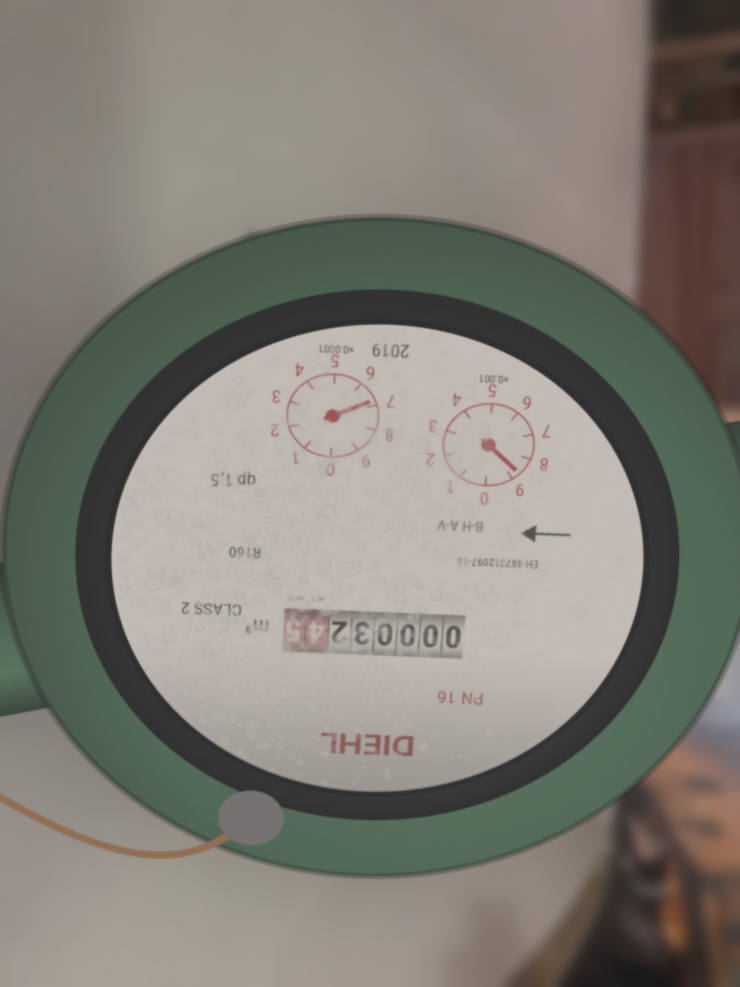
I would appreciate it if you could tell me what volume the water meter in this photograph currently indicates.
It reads 32.4586 m³
